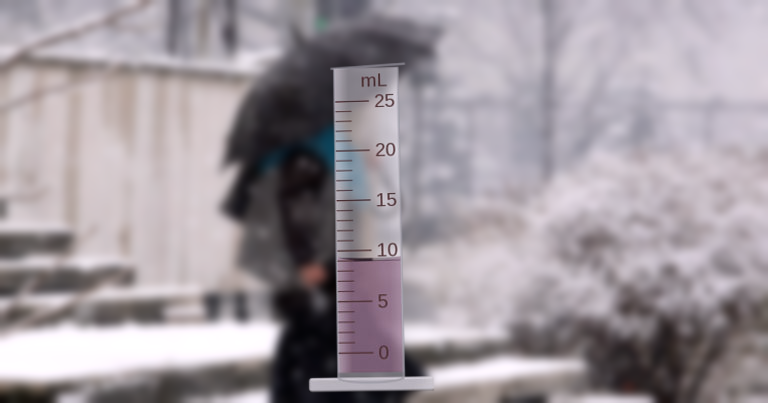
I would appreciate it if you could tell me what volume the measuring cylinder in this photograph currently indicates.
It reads 9 mL
